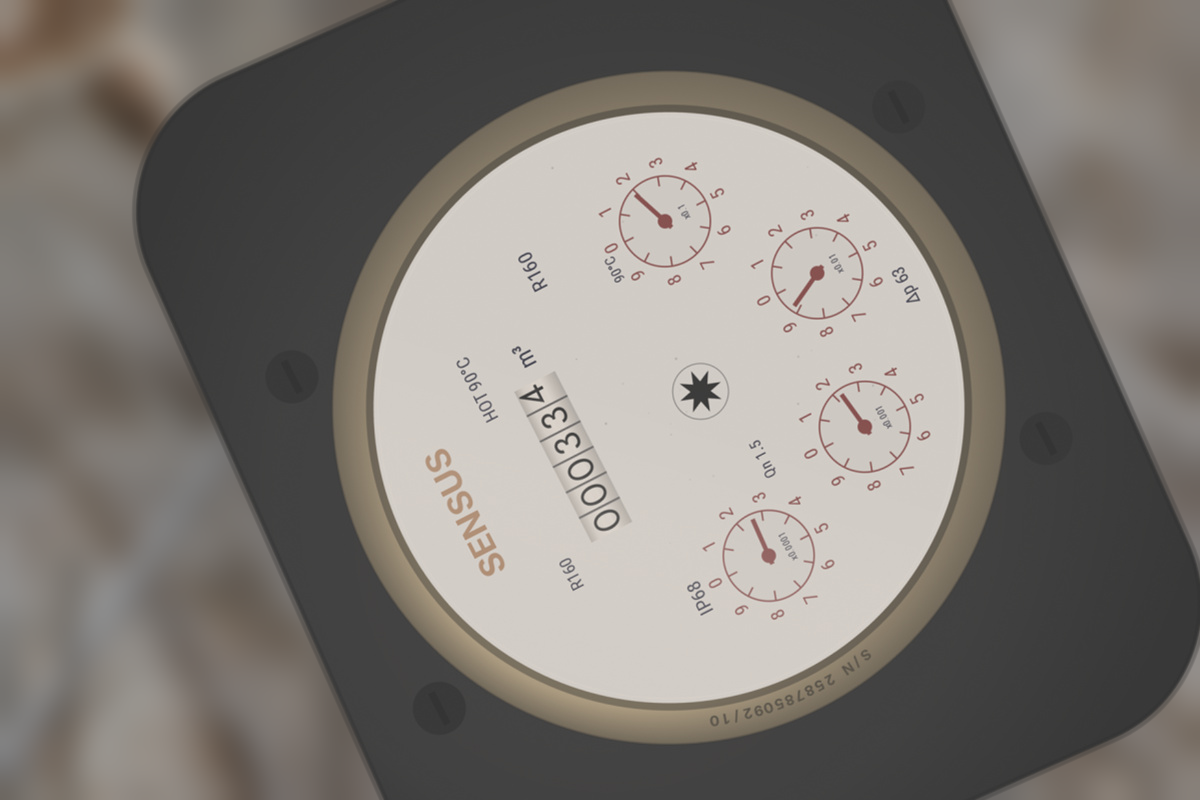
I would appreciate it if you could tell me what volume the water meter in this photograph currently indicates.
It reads 334.1922 m³
